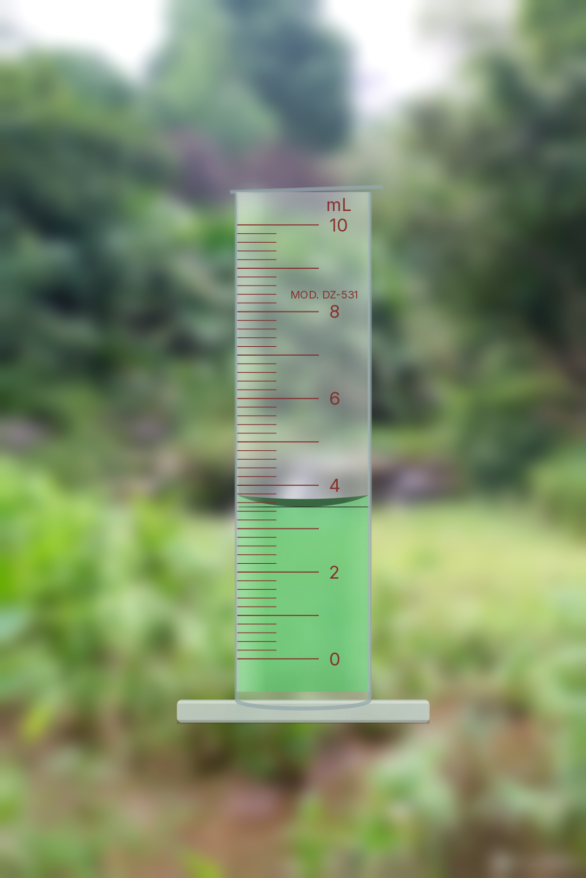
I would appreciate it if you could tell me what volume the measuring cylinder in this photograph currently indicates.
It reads 3.5 mL
